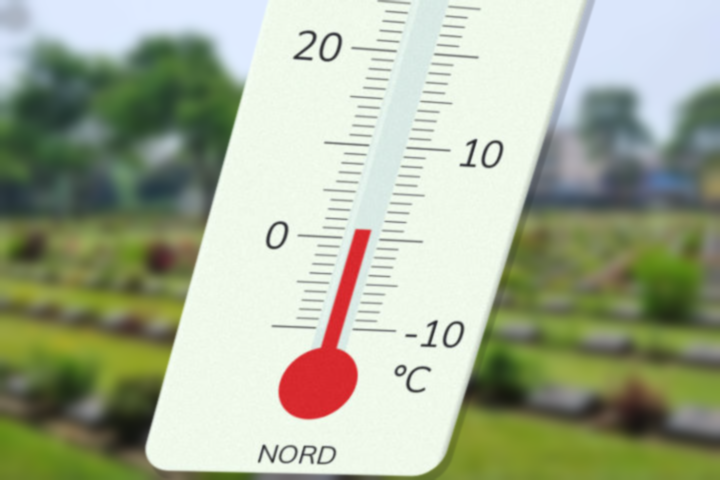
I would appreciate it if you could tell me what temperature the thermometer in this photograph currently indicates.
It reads 1 °C
